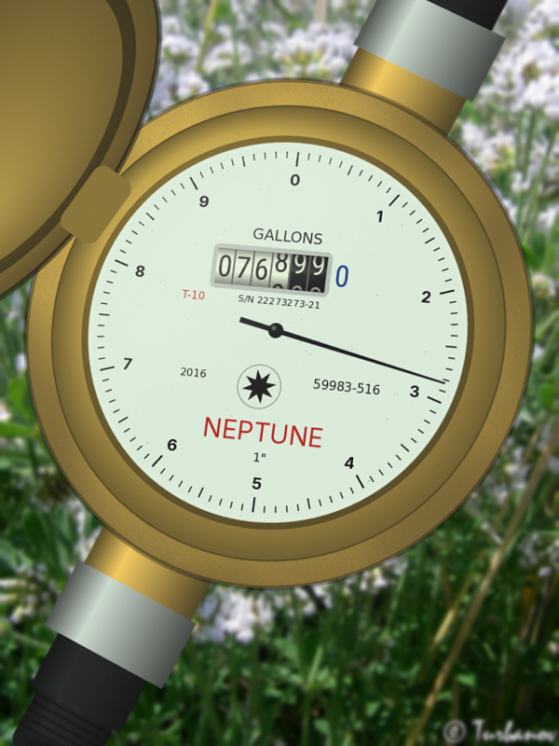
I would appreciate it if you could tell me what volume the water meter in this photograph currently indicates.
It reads 768992.8 gal
